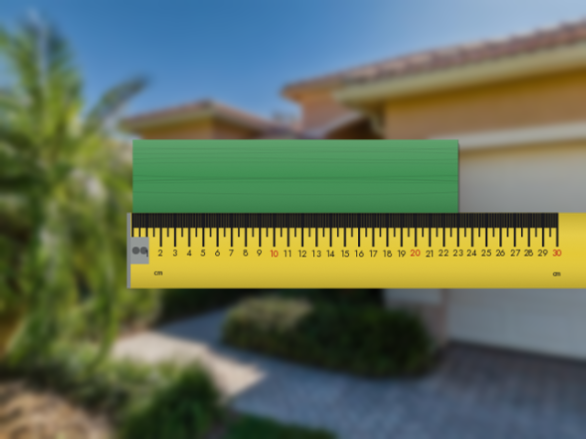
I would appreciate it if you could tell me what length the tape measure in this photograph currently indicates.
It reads 23 cm
